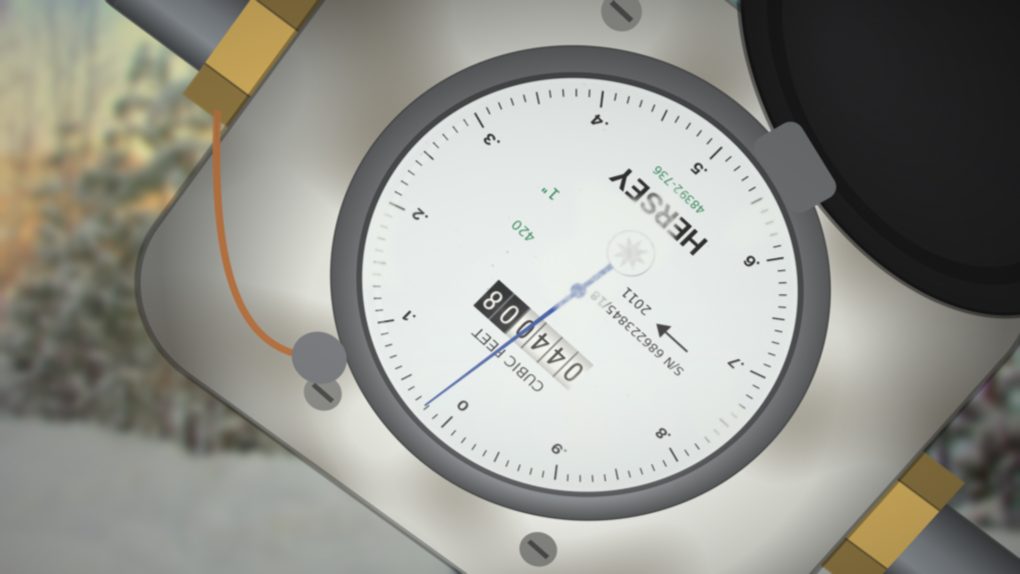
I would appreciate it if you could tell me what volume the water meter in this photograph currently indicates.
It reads 44008.02 ft³
